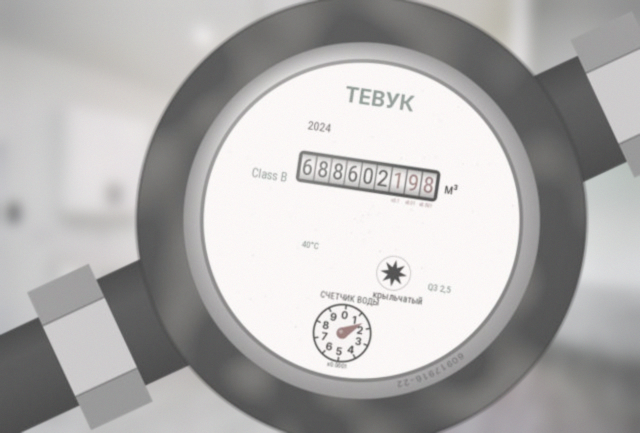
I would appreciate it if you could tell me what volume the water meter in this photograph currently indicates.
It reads 688602.1981 m³
